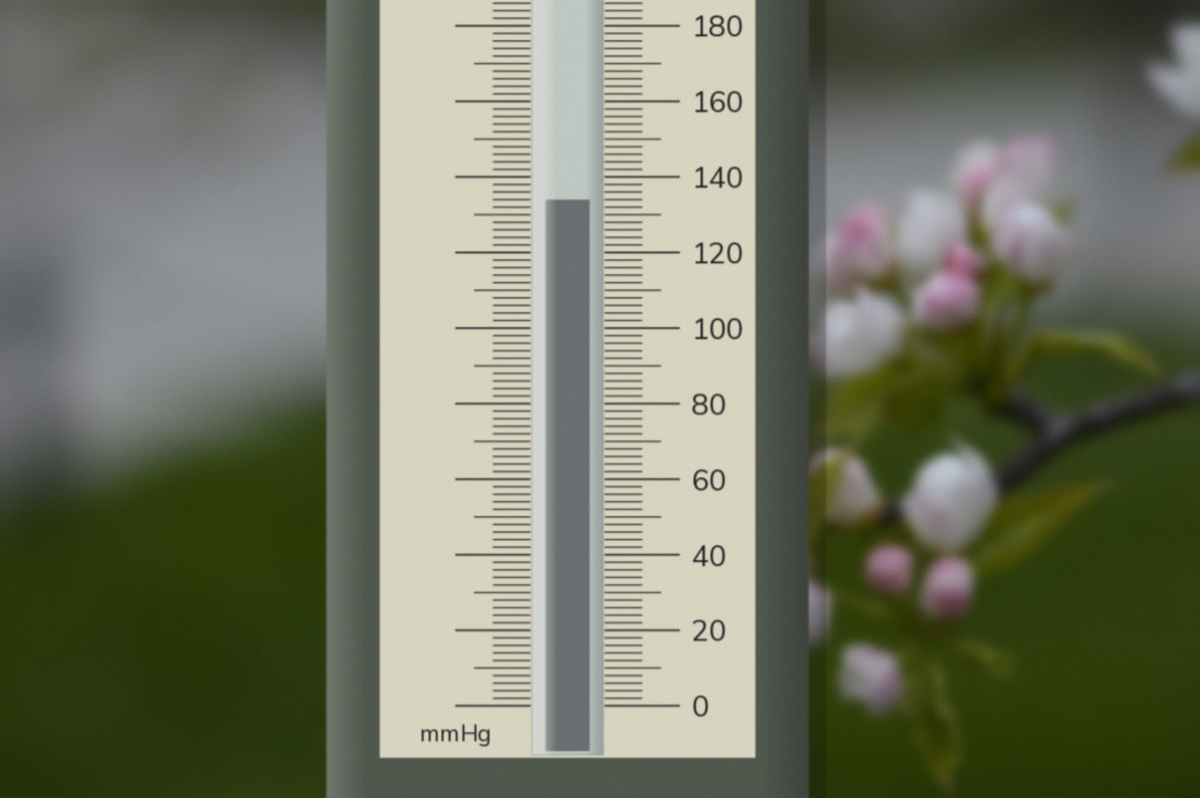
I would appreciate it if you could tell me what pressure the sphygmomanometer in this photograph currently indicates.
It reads 134 mmHg
